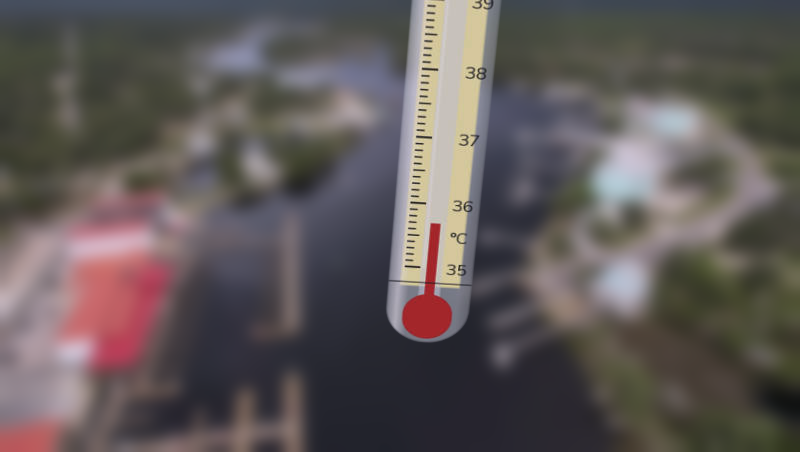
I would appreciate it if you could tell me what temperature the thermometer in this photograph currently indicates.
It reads 35.7 °C
